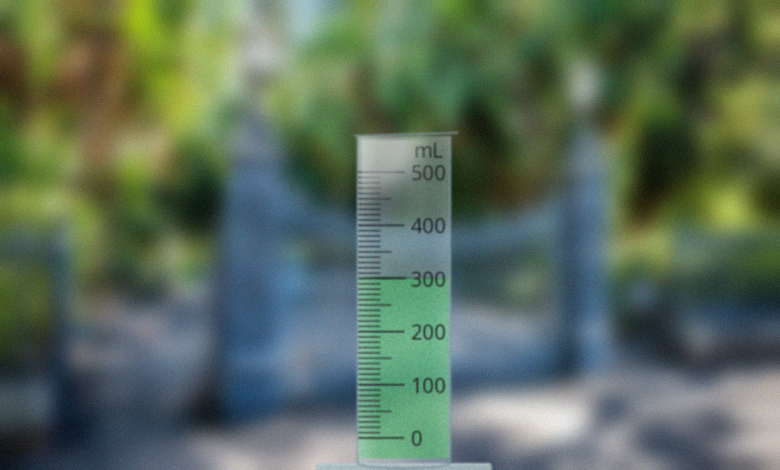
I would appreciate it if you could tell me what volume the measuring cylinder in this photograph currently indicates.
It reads 300 mL
